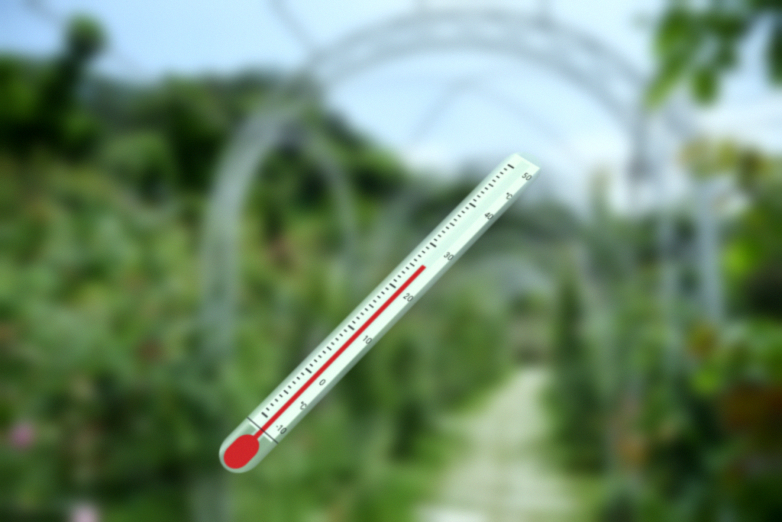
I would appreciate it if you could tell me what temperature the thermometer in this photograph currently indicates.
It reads 26 °C
